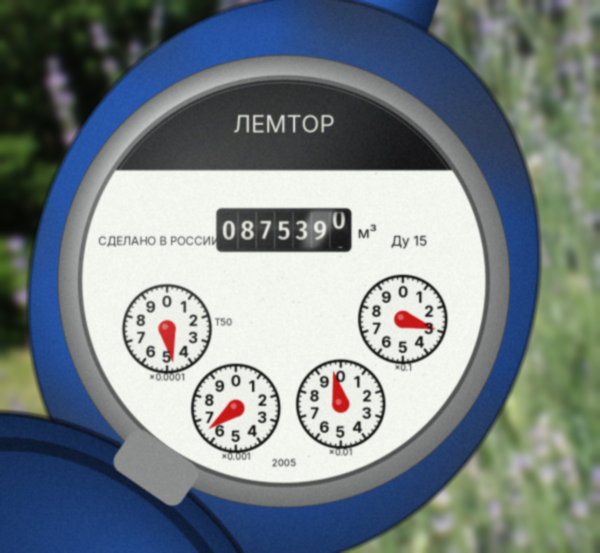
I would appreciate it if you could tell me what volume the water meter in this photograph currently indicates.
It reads 875390.2964 m³
